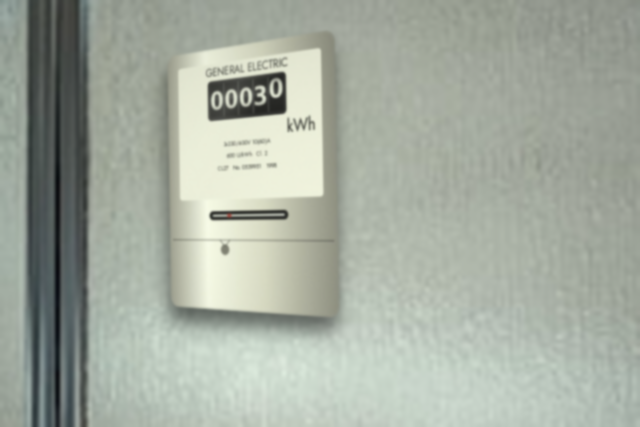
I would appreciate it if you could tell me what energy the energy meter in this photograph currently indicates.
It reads 30 kWh
